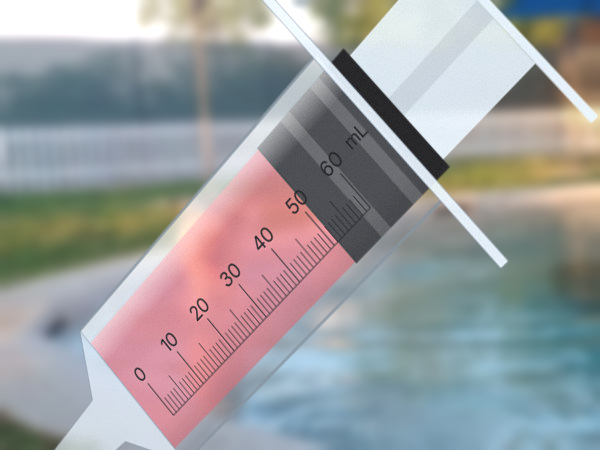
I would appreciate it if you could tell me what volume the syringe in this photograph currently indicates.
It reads 51 mL
